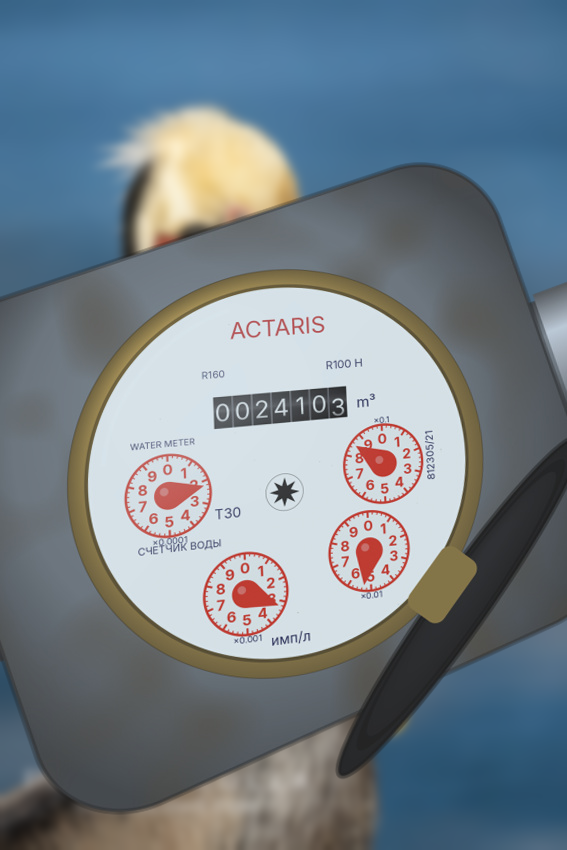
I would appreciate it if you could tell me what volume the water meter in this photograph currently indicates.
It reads 24102.8532 m³
